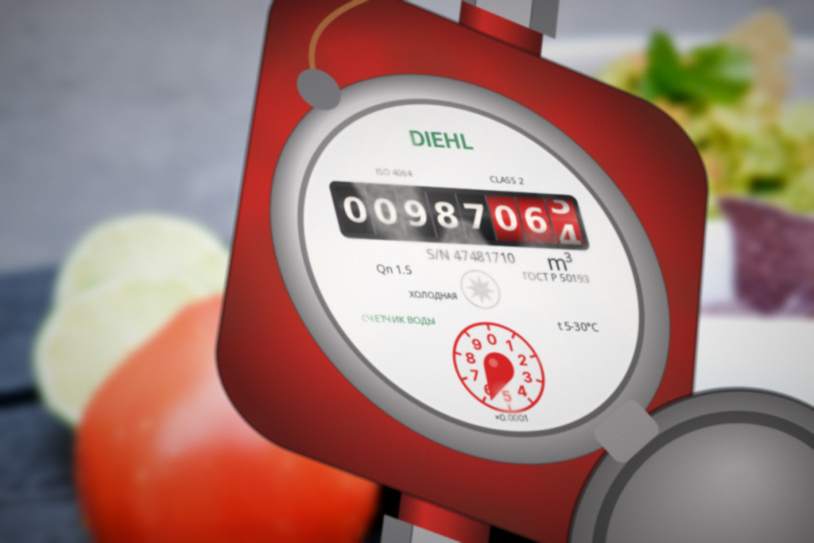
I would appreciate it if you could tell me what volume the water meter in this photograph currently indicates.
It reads 987.0635 m³
